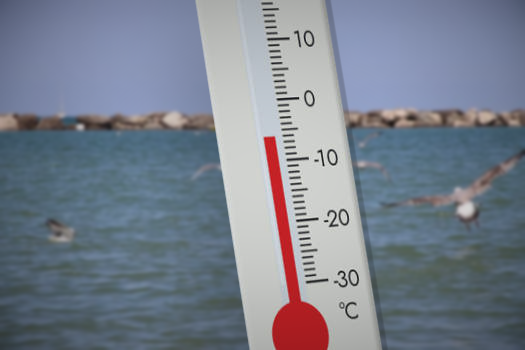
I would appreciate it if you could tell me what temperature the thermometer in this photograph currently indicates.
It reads -6 °C
